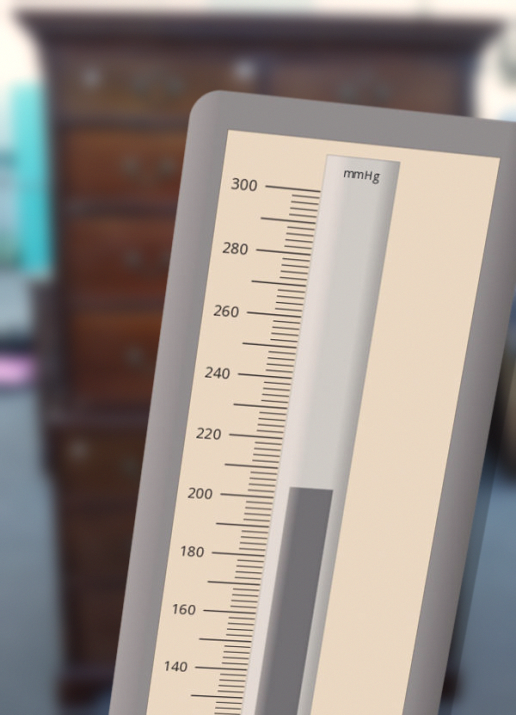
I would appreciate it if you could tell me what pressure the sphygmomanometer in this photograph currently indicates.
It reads 204 mmHg
